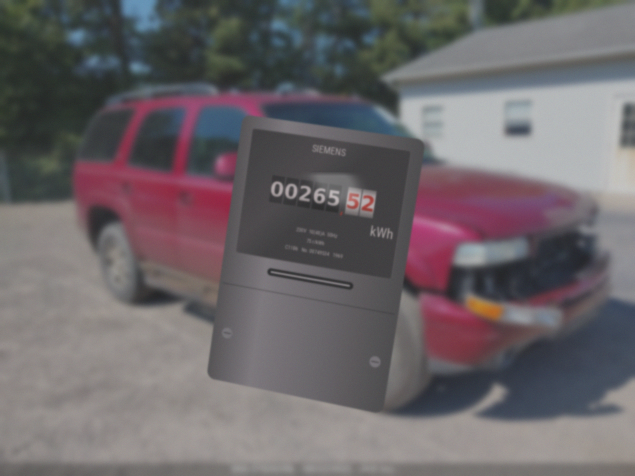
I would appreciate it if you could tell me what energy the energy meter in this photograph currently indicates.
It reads 265.52 kWh
